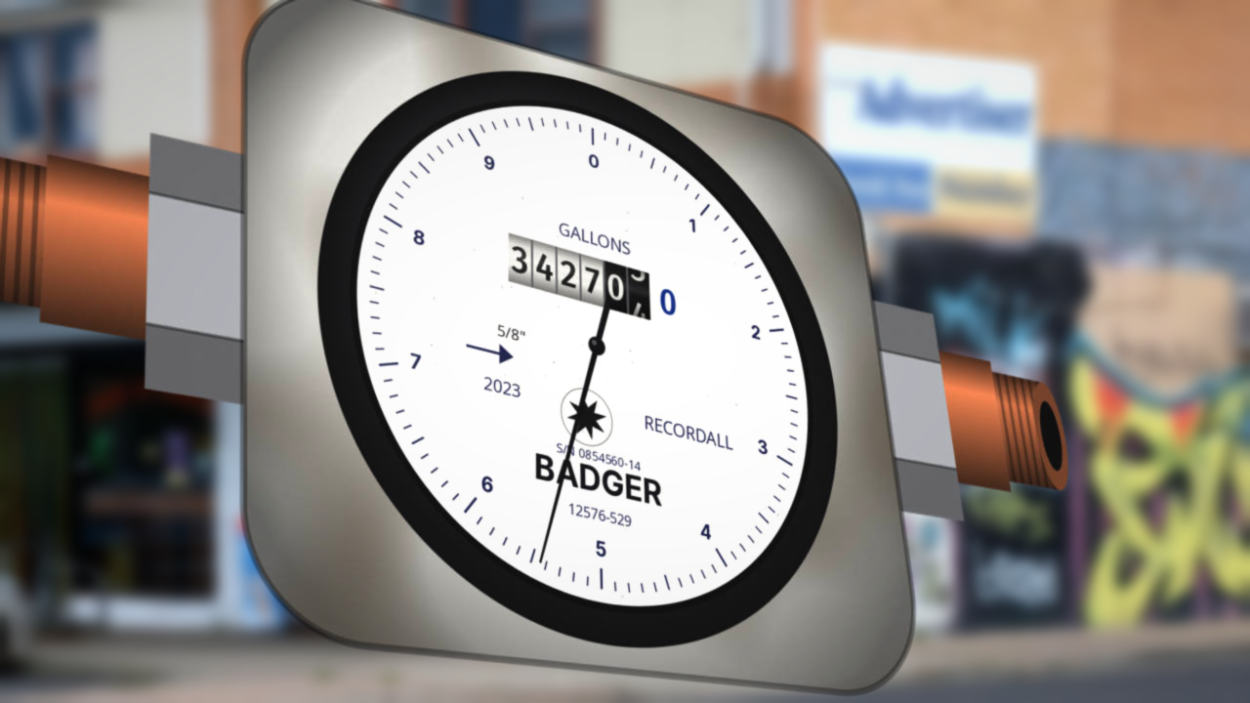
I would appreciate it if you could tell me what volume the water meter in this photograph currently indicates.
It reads 3427035.4 gal
